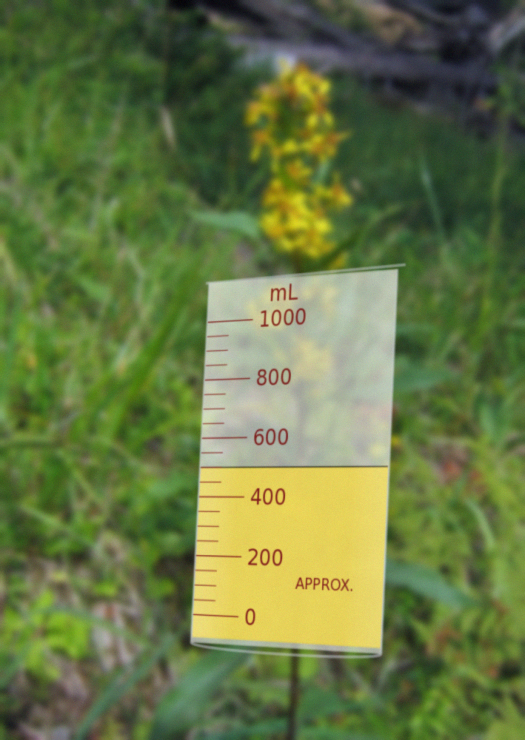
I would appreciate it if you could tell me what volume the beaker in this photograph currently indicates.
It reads 500 mL
